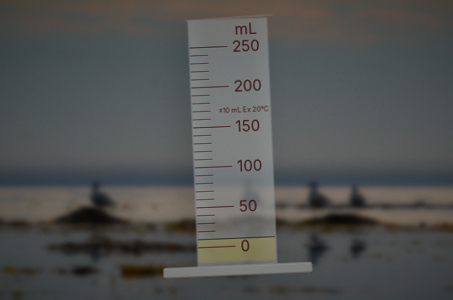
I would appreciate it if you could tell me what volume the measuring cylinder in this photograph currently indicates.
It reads 10 mL
